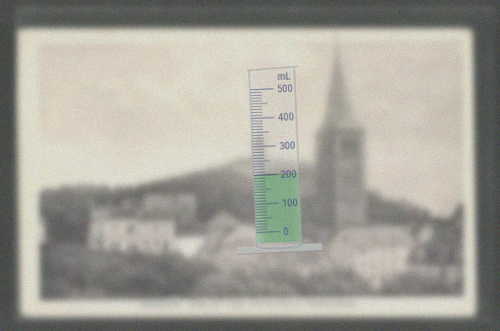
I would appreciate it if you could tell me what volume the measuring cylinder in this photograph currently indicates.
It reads 200 mL
